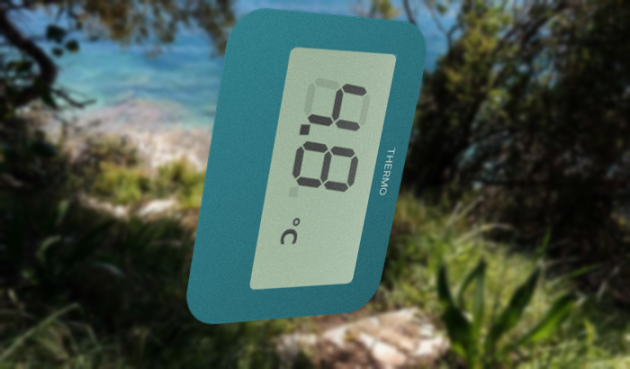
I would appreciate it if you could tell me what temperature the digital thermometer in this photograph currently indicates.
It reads 4.8 °C
